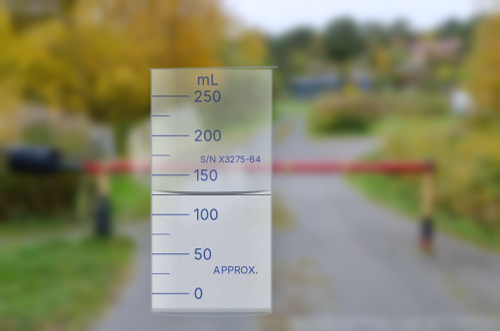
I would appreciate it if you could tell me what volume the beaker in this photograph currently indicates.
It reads 125 mL
